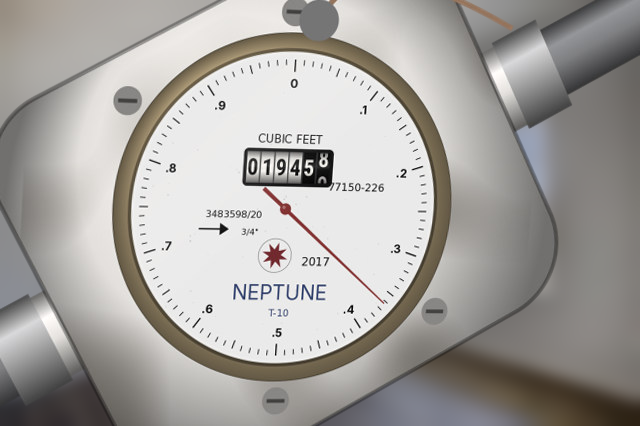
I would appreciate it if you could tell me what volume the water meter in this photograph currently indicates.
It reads 19458.36 ft³
